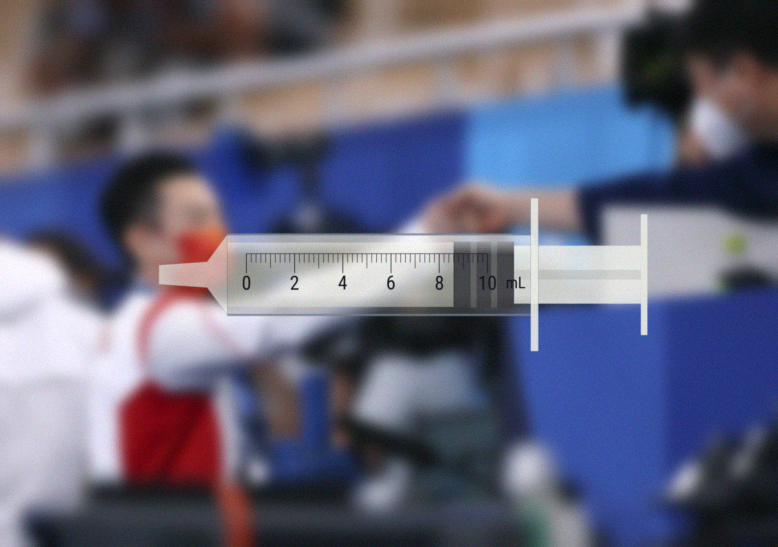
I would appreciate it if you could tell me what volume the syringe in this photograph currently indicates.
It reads 8.6 mL
